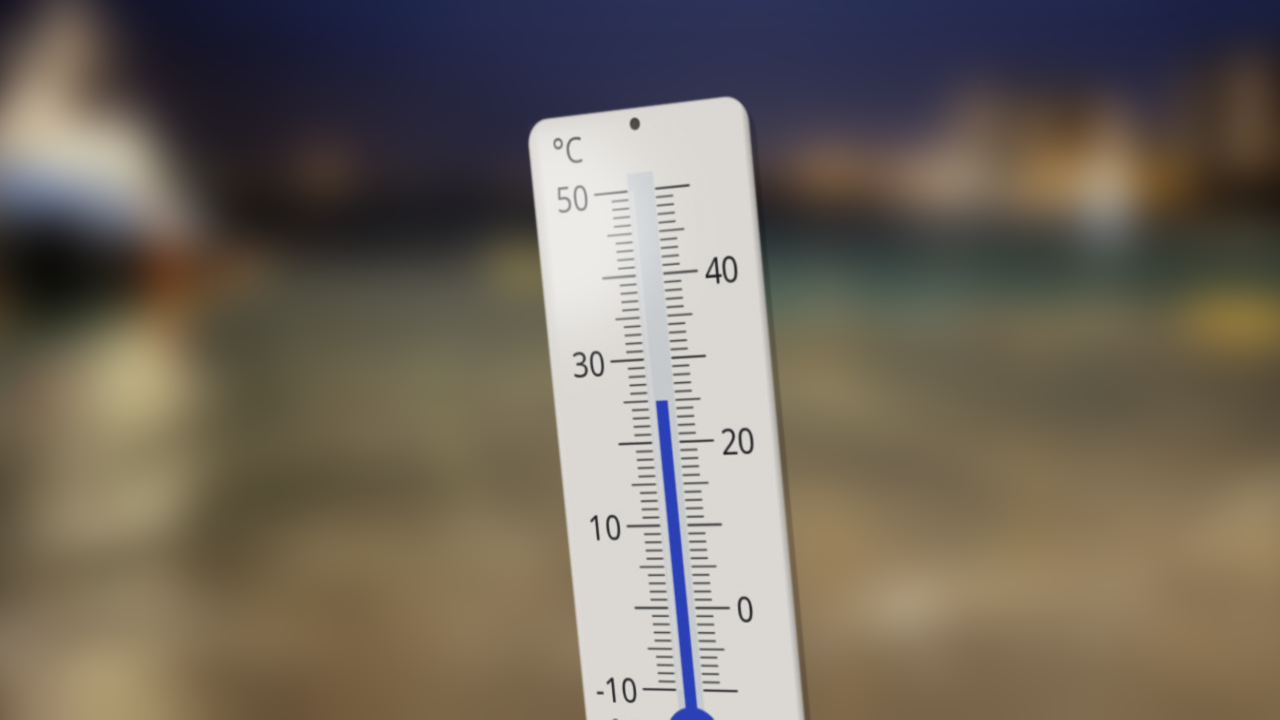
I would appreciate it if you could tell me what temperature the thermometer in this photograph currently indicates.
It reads 25 °C
